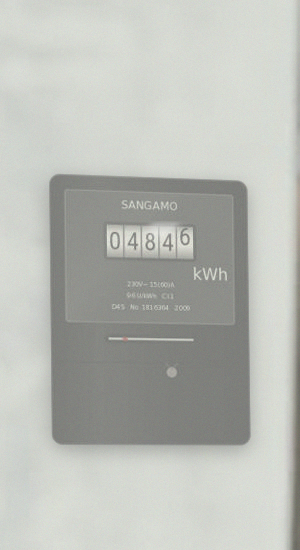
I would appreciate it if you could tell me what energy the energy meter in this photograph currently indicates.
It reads 4846 kWh
